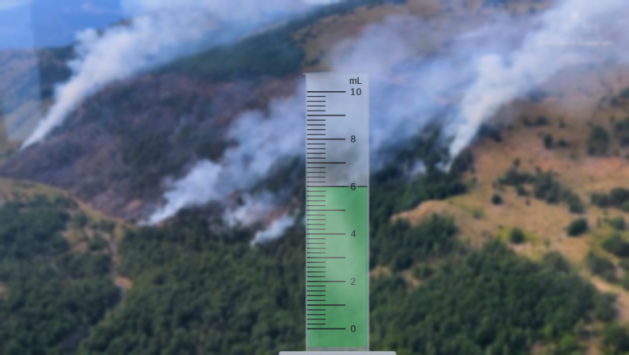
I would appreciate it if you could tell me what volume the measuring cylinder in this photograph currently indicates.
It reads 6 mL
